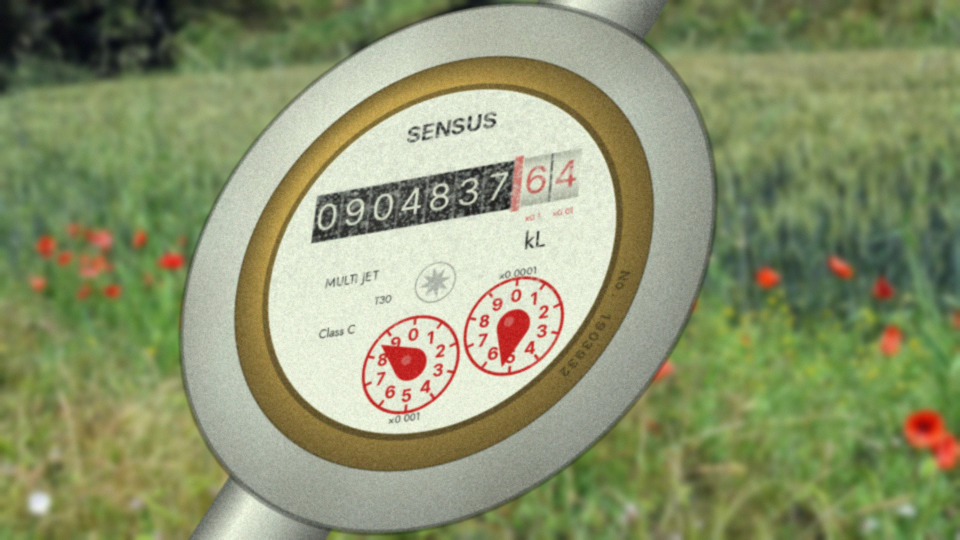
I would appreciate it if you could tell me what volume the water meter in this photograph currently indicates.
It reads 904837.6485 kL
